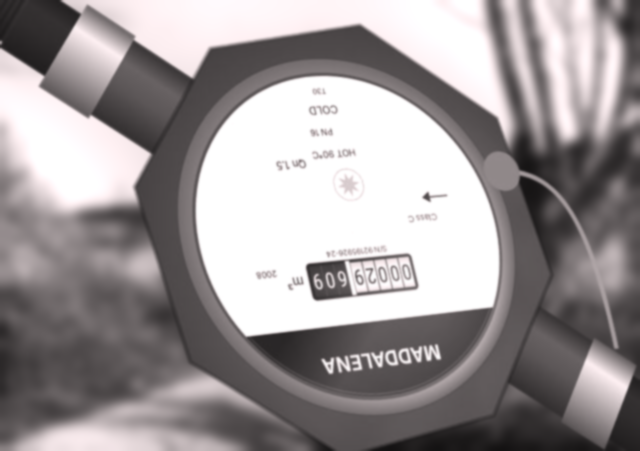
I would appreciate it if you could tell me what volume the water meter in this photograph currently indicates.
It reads 29.609 m³
